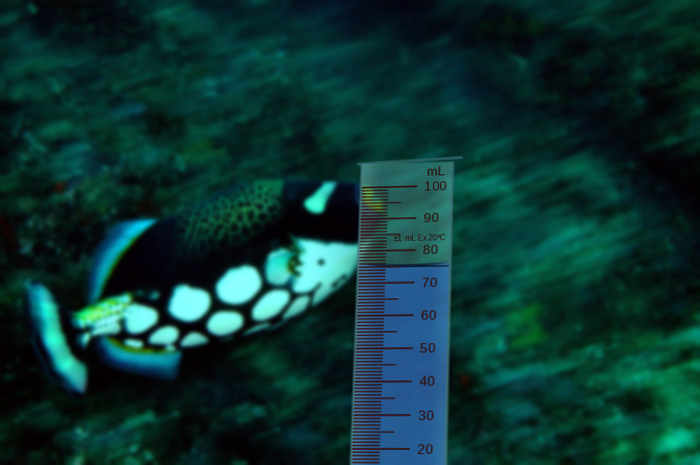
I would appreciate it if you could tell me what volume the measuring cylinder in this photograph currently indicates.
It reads 75 mL
